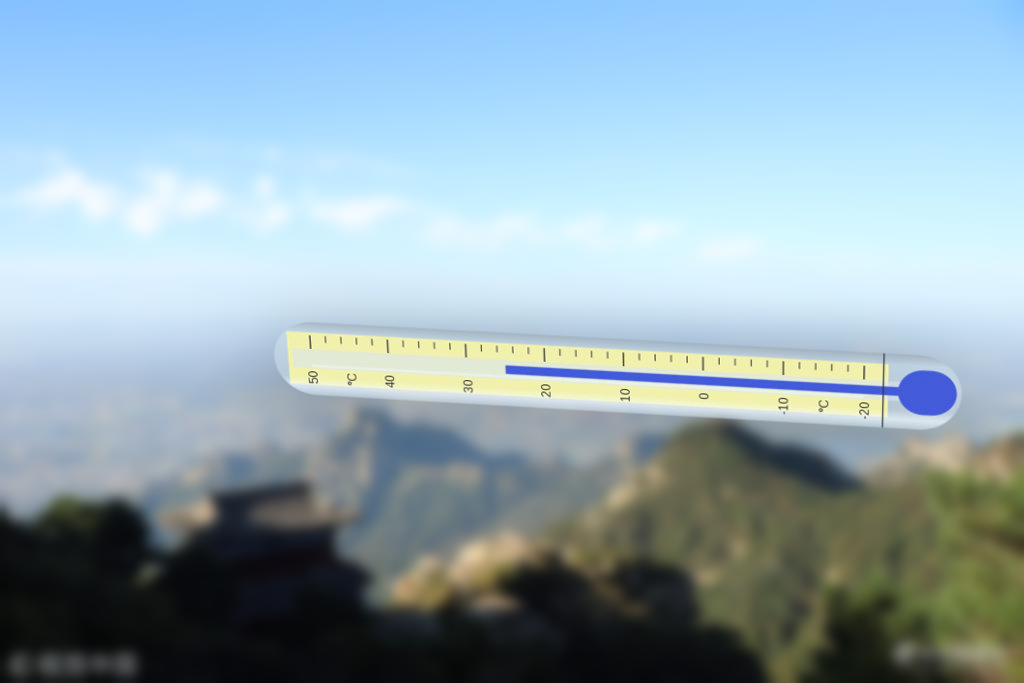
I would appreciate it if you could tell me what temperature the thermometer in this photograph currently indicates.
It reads 25 °C
